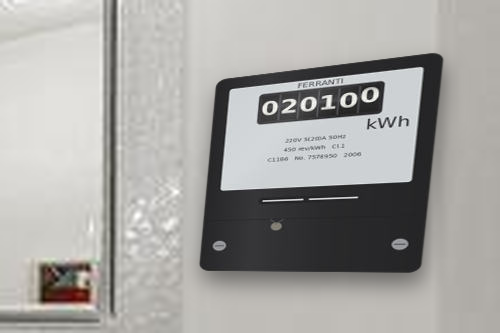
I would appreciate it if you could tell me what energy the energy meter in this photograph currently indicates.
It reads 20100 kWh
